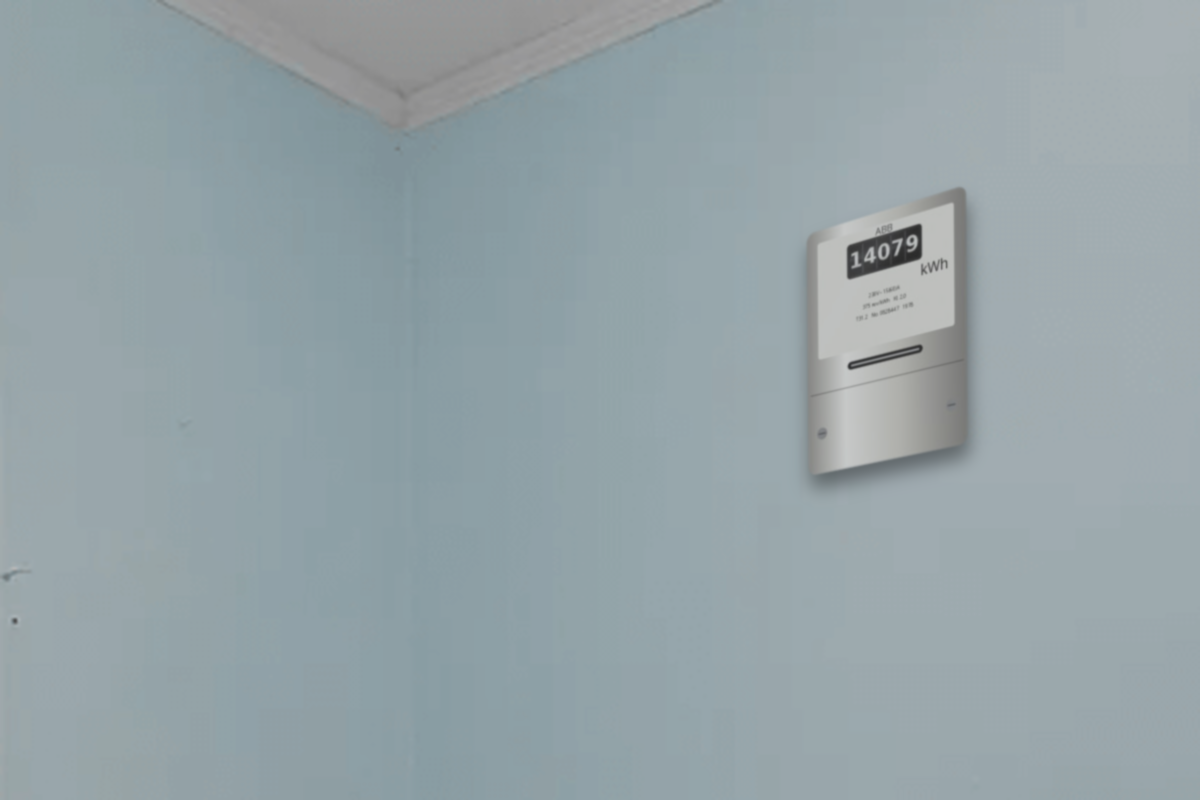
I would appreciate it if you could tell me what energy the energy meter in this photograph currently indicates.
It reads 14079 kWh
